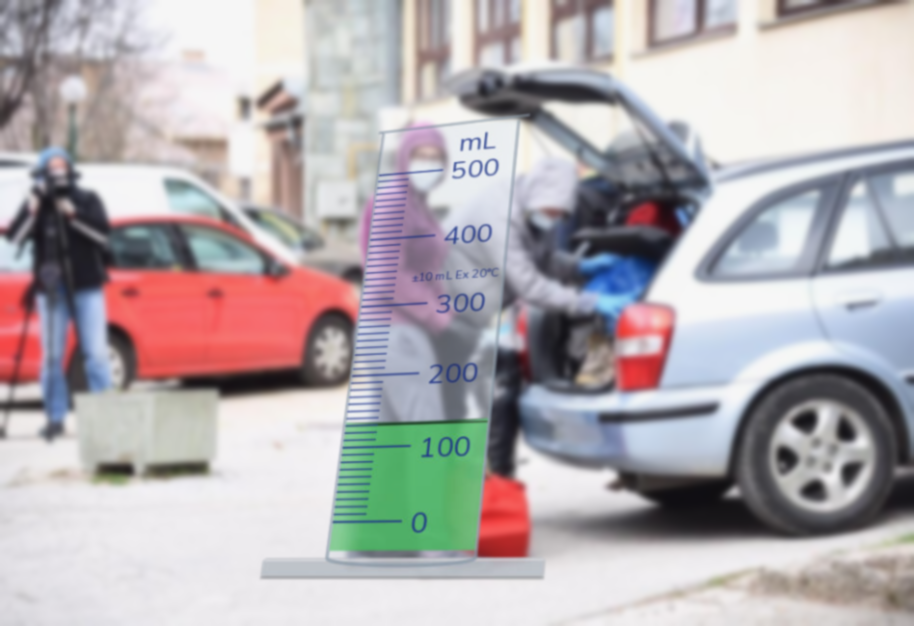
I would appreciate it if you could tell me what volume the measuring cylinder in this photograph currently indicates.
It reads 130 mL
